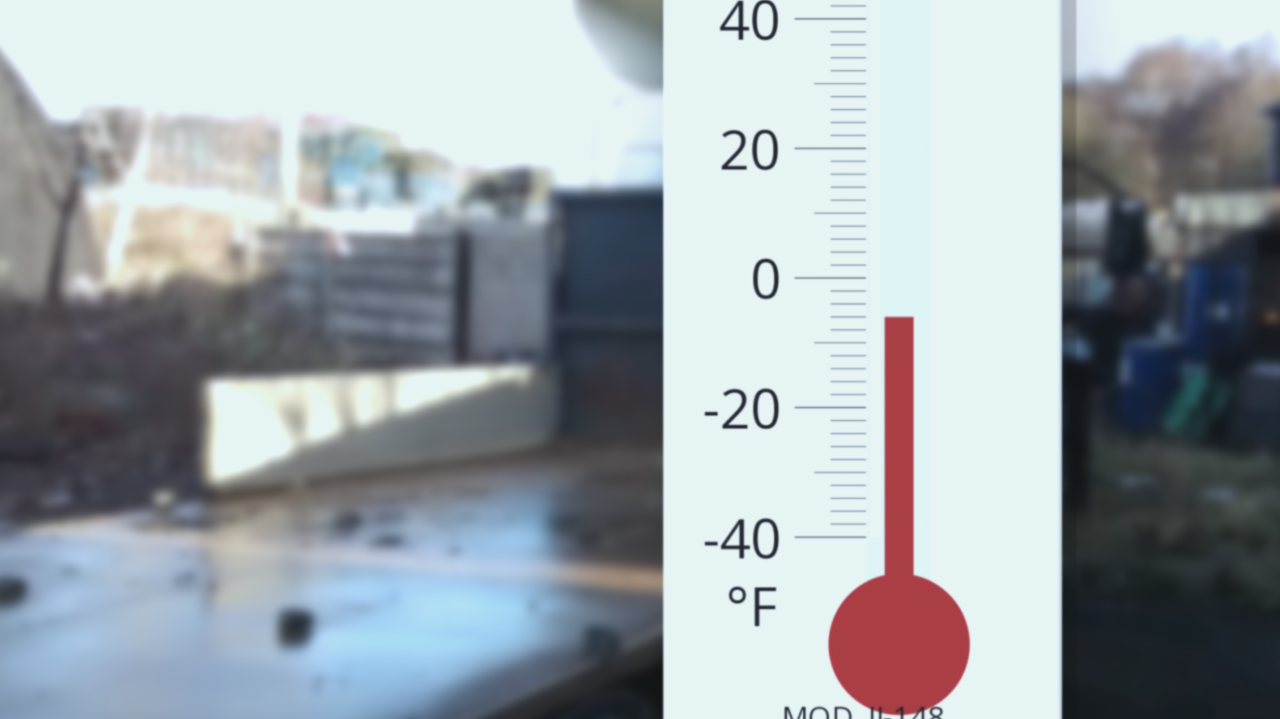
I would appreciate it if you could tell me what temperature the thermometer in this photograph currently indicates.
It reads -6 °F
